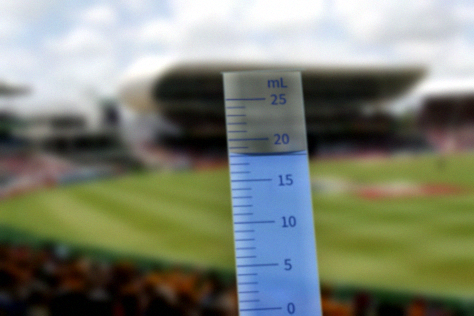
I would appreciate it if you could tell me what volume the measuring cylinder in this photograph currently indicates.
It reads 18 mL
